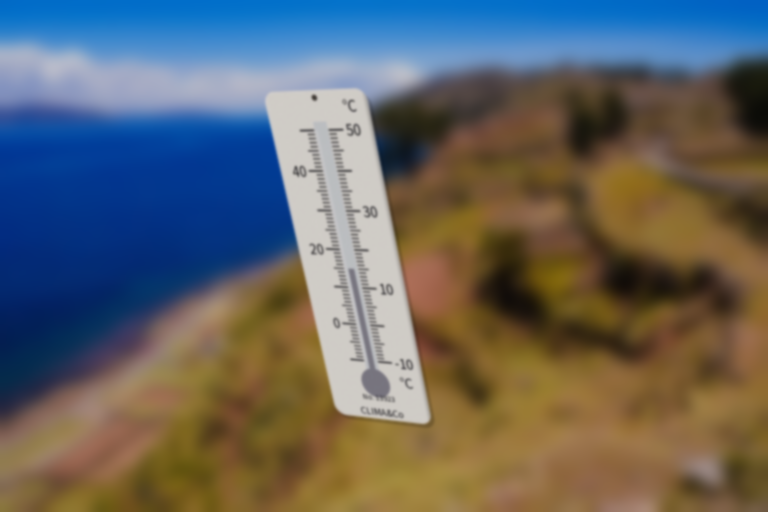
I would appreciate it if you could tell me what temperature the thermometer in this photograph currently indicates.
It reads 15 °C
